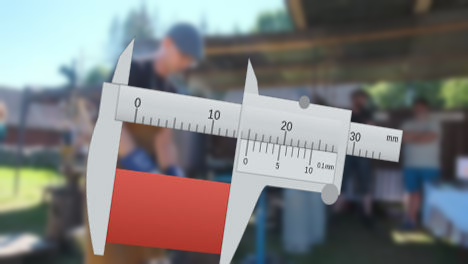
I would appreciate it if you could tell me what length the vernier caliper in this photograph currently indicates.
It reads 15.0 mm
